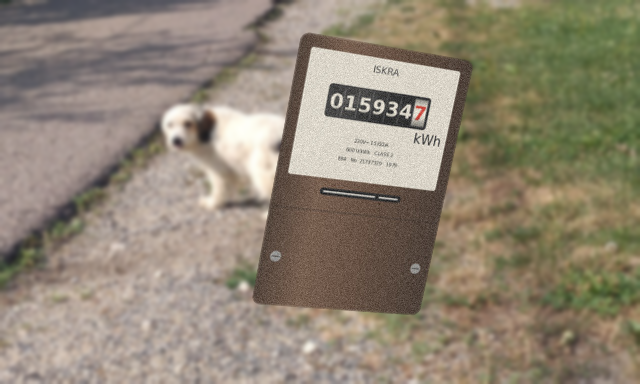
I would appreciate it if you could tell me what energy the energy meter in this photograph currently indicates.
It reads 15934.7 kWh
